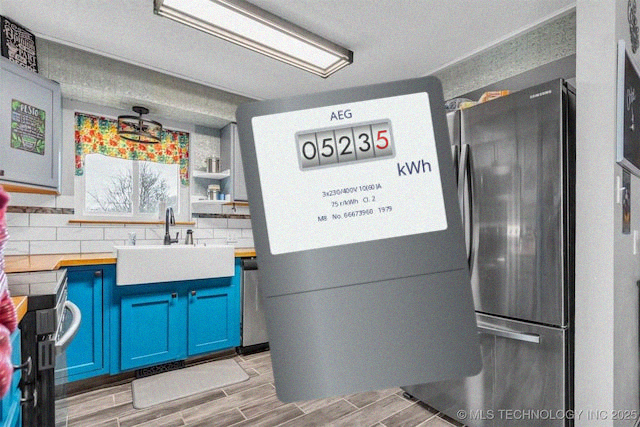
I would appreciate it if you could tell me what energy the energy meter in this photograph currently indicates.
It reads 523.5 kWh
